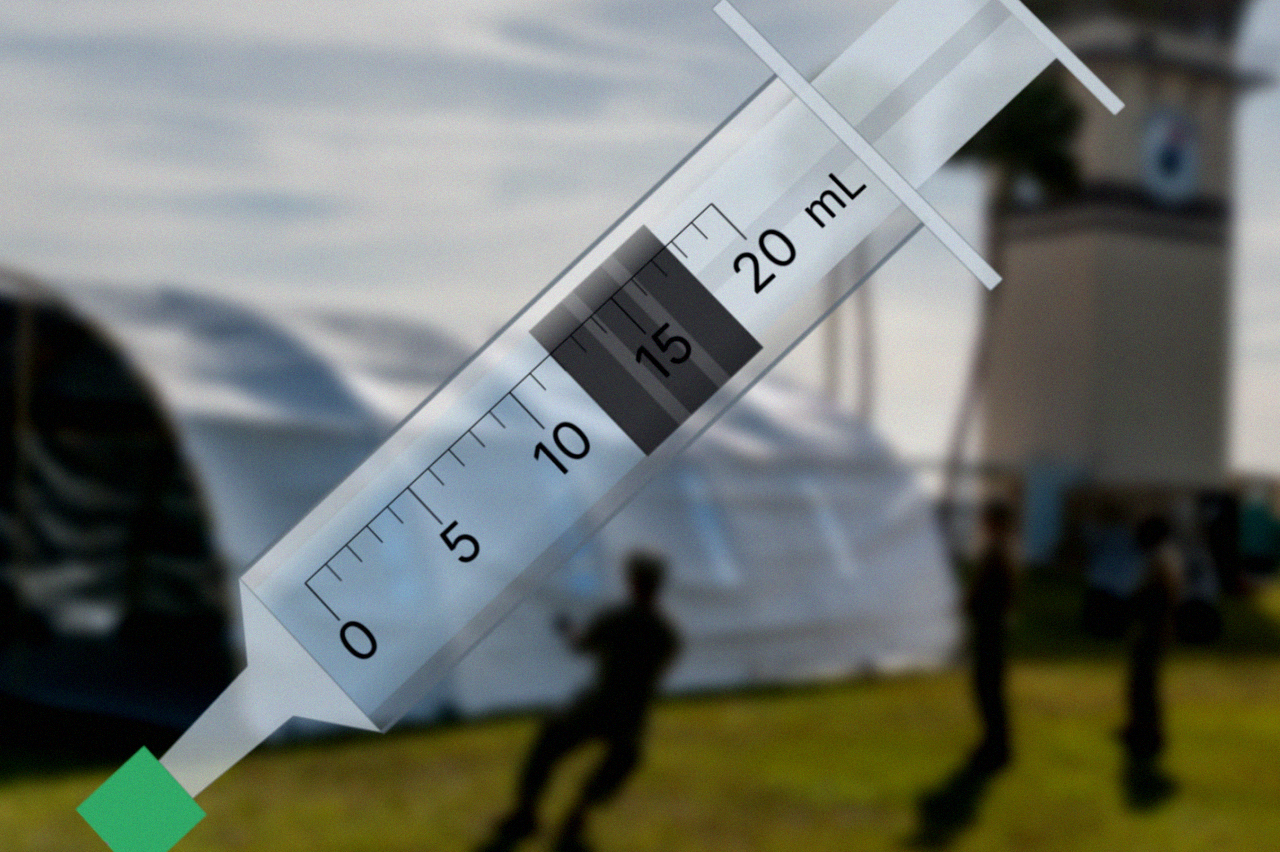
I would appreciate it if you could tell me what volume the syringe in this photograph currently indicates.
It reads 12 mL
